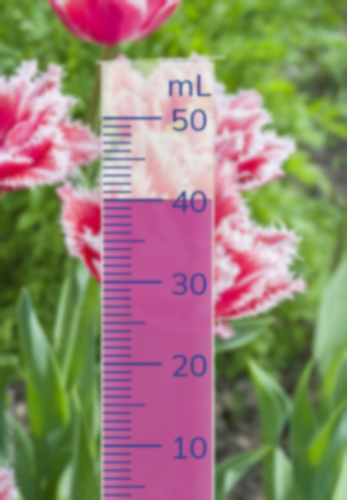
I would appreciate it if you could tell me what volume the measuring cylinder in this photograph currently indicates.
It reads 40 mL
